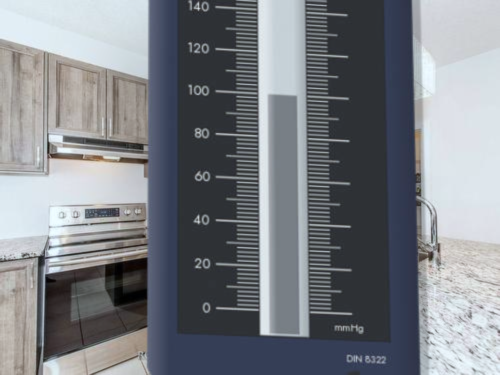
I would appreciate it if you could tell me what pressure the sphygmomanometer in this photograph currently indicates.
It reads 100 mmHg
